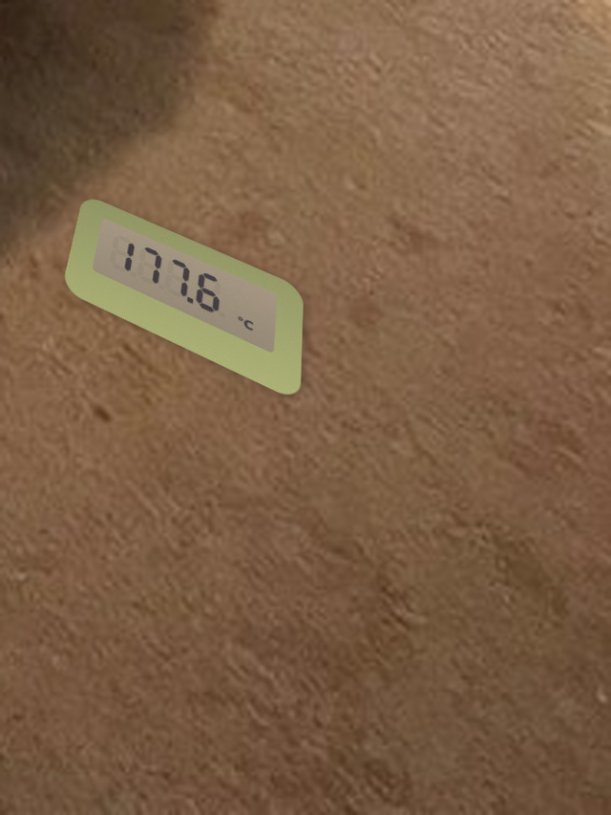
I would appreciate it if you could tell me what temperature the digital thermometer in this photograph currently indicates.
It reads 177.6 °C
